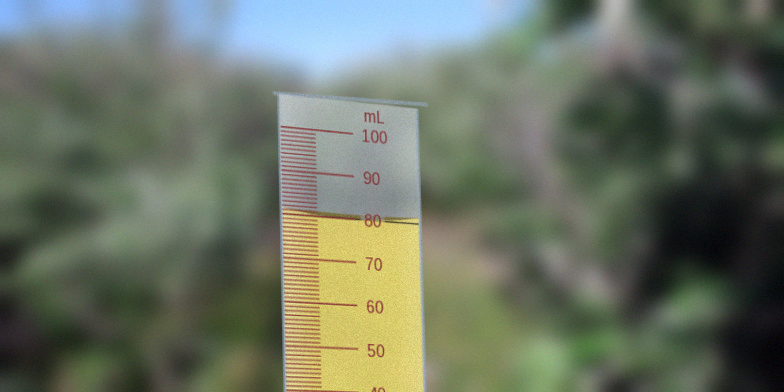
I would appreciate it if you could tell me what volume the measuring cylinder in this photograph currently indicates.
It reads 80 mL
